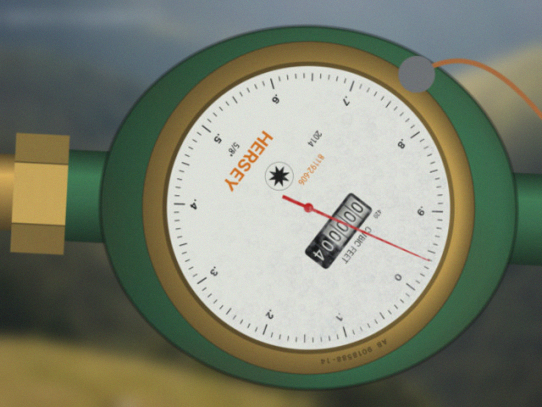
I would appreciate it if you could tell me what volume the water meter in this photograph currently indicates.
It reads 3.96 ft³
